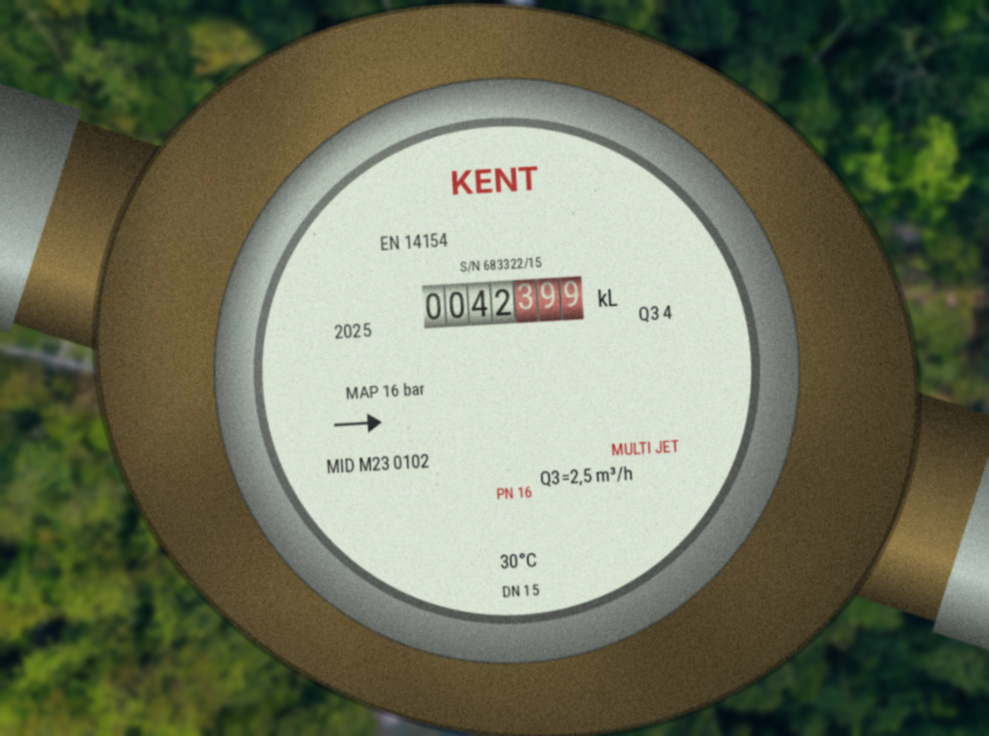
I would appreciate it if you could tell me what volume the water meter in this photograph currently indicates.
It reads 42.399 kL
